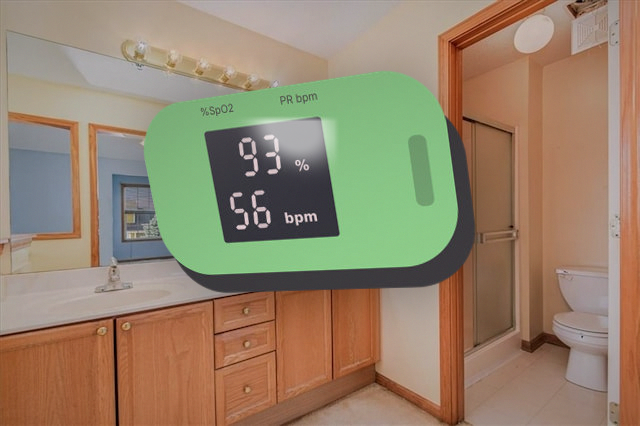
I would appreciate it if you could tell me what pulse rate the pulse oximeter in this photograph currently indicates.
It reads 56 bpm
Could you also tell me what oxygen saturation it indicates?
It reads 93 %
